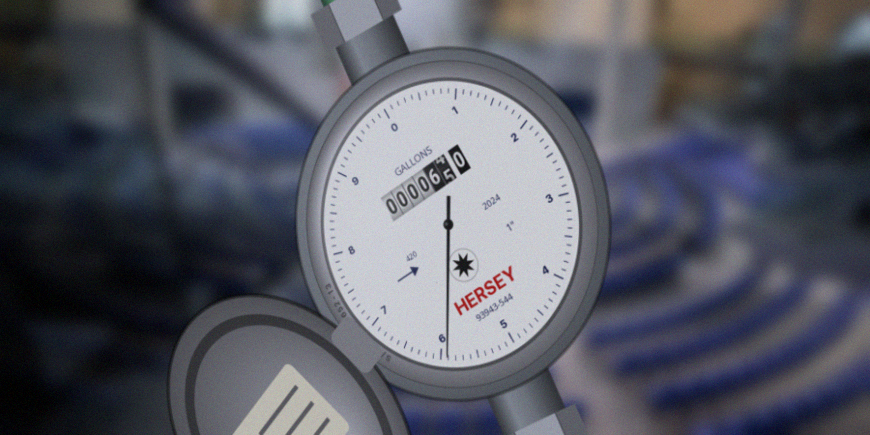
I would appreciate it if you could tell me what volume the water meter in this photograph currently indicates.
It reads 645.9 gal
